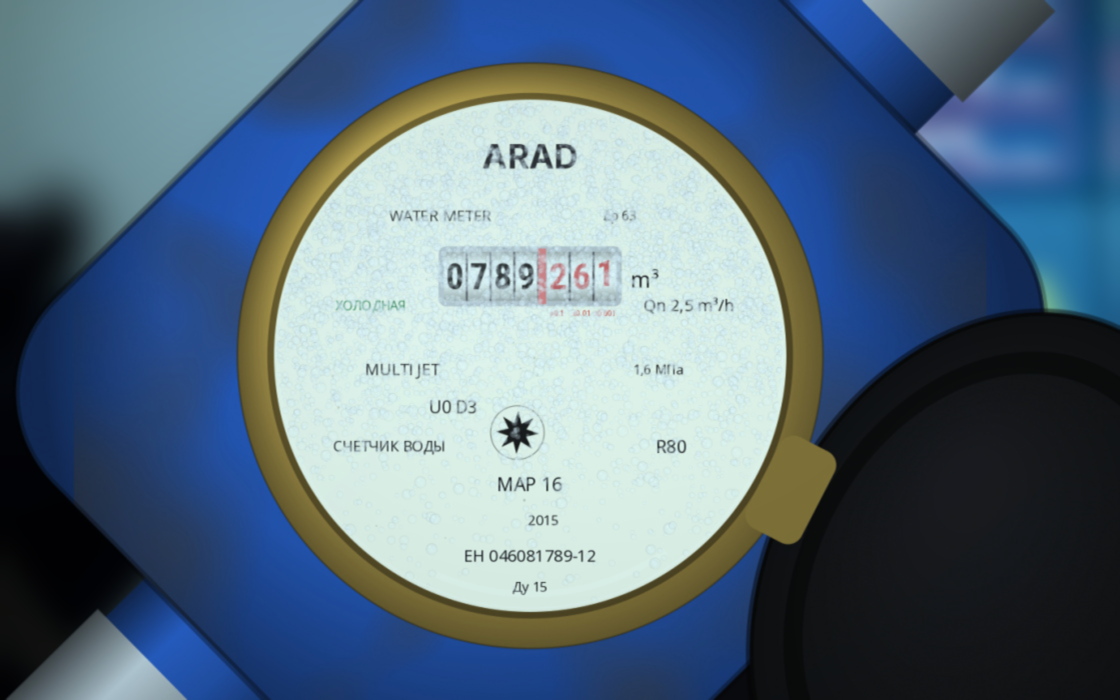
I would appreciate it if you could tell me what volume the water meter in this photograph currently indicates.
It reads 789.261 m³
